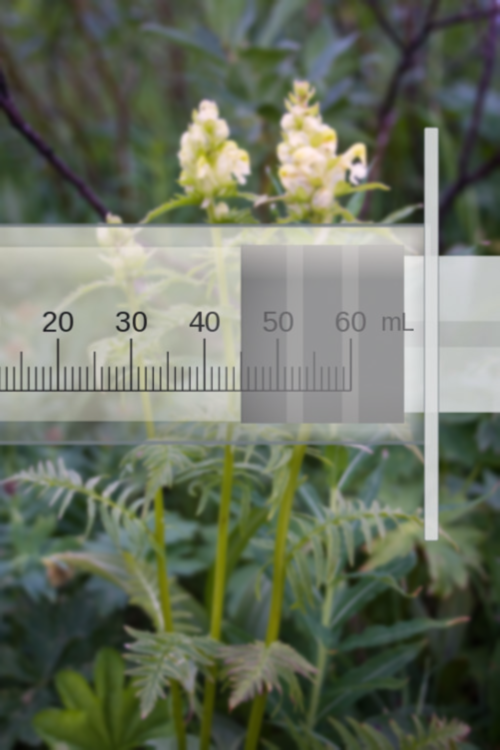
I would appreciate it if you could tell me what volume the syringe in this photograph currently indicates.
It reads 45 mL
